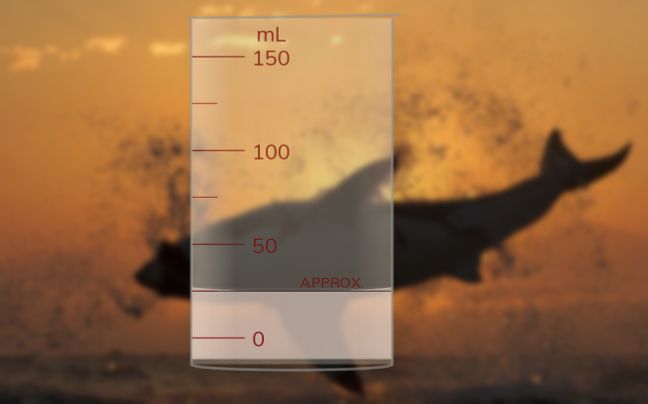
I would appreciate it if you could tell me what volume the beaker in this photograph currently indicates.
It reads 25 mL
